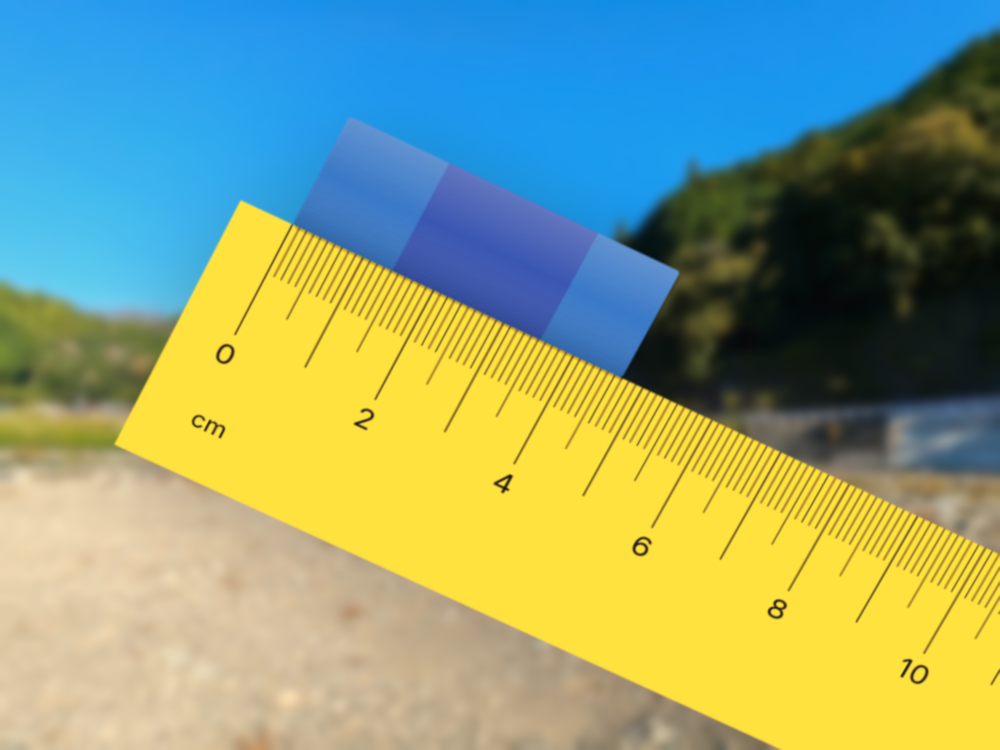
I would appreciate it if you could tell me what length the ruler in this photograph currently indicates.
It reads 4.7 cm
